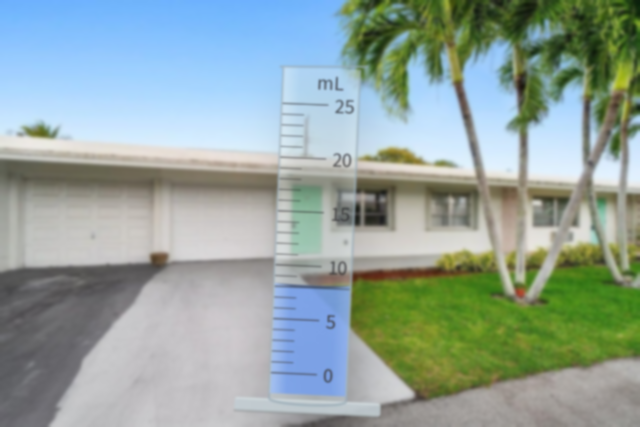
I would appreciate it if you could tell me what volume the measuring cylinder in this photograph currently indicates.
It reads 8 mL
